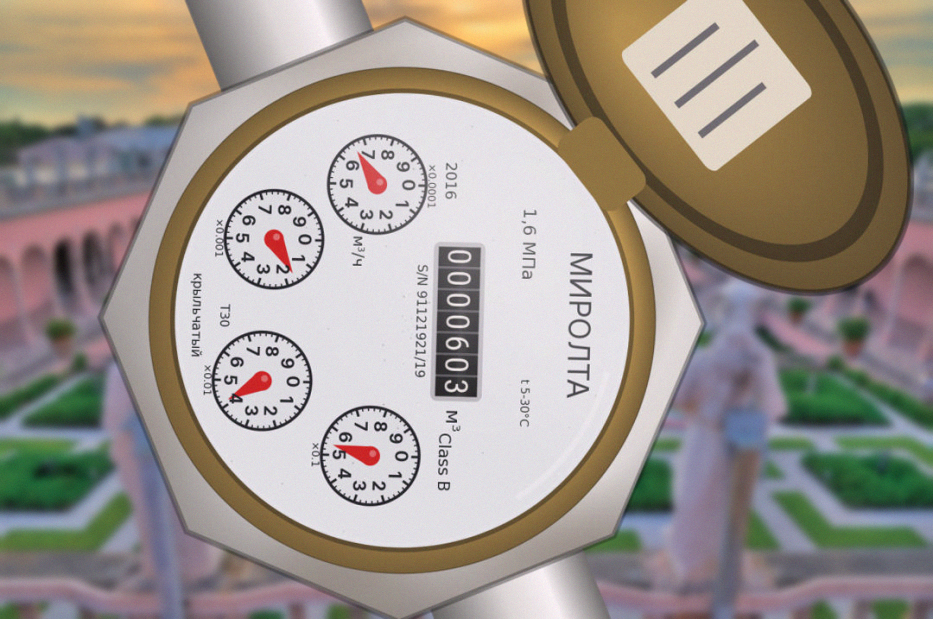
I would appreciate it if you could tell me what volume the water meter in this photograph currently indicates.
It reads 603.5416 m³
